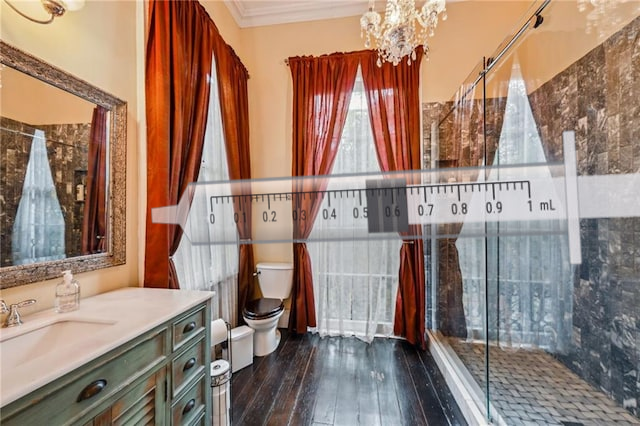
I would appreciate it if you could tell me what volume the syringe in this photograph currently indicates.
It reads 0.52 mL
